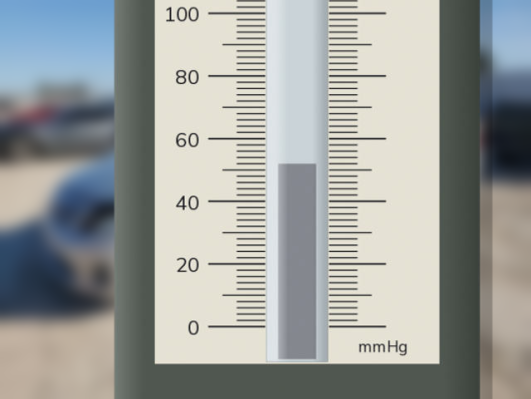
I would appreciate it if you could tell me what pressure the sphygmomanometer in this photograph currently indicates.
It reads 52 mmHg
